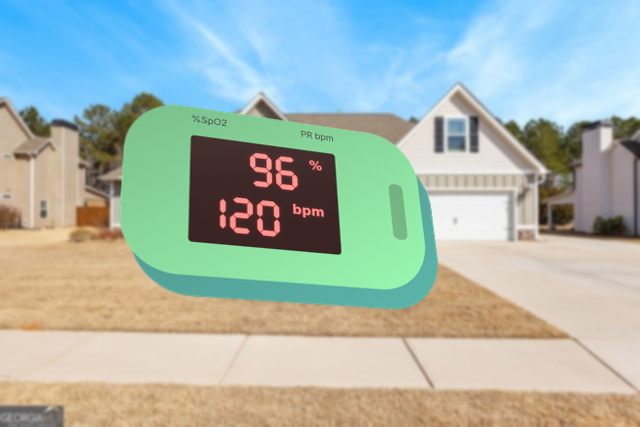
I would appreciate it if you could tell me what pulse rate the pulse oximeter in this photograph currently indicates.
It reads 120 bpm
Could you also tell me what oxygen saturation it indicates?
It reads 96 %
